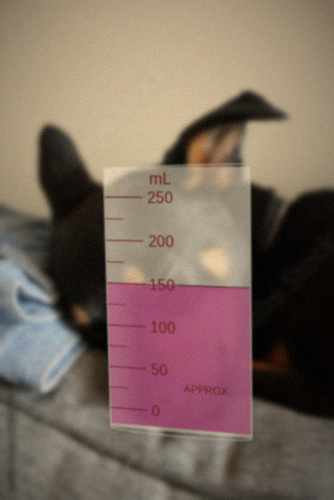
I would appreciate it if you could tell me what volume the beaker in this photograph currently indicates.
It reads 150 mL
